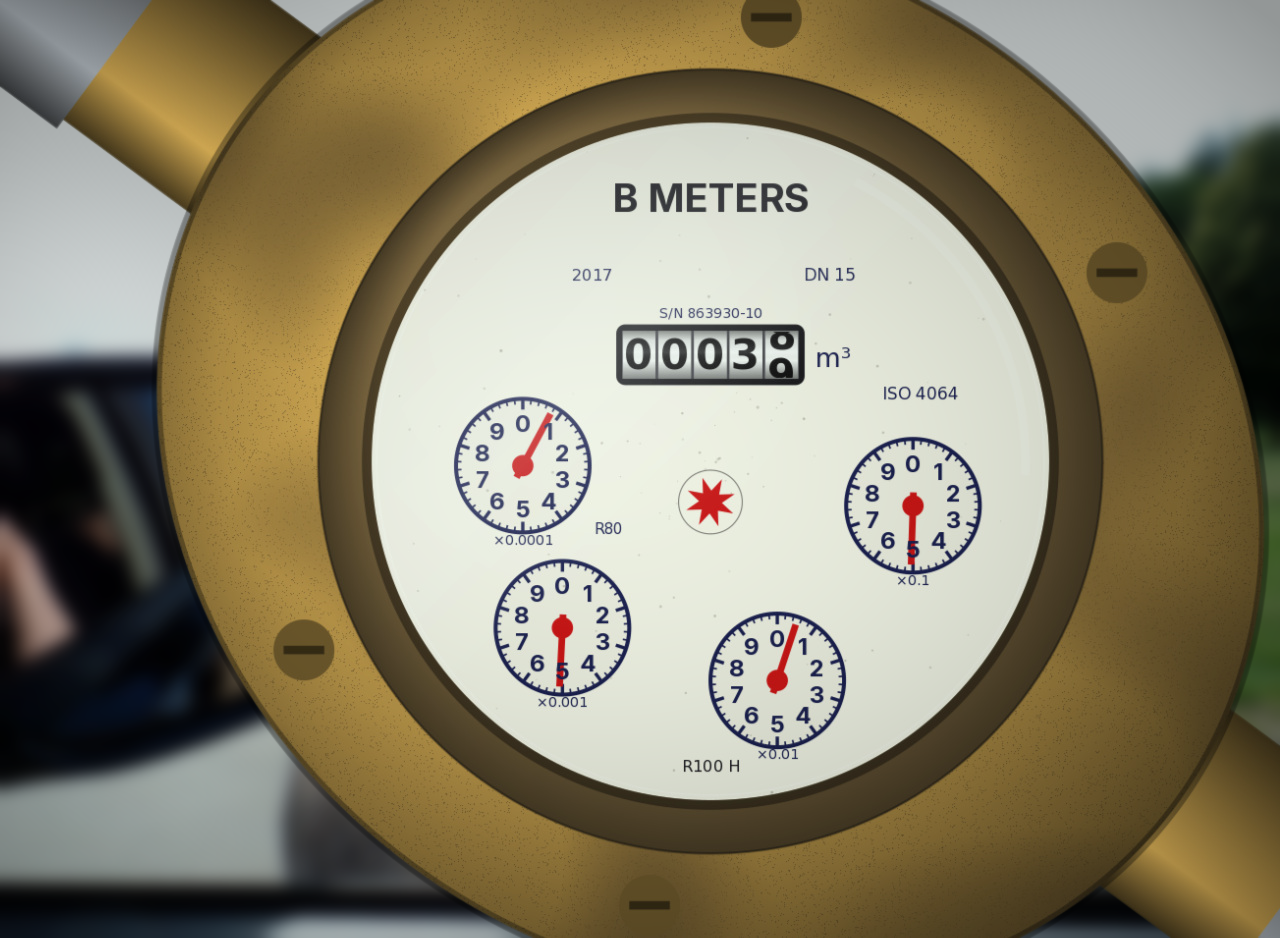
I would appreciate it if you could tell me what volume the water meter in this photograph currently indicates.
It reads 38.5050 m³
